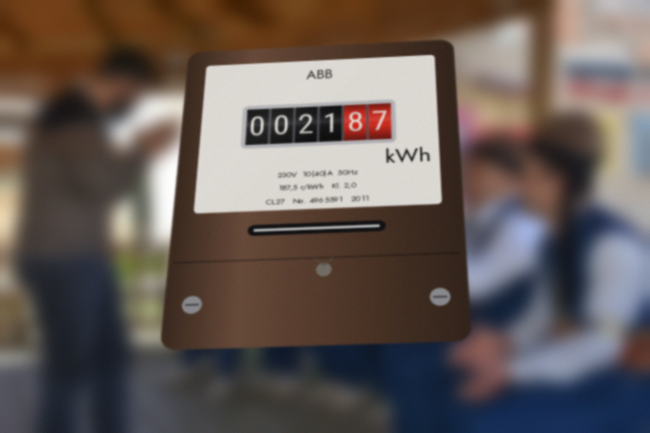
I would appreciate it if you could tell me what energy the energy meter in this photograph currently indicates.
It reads 21.87 kWh
